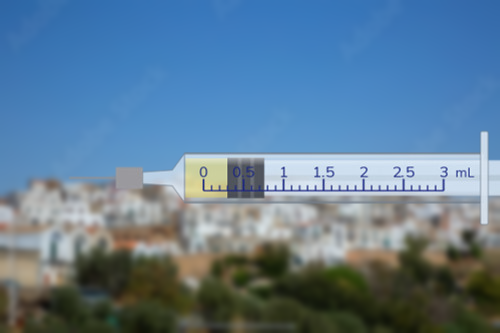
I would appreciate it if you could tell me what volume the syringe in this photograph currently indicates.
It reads 0.3 mL
